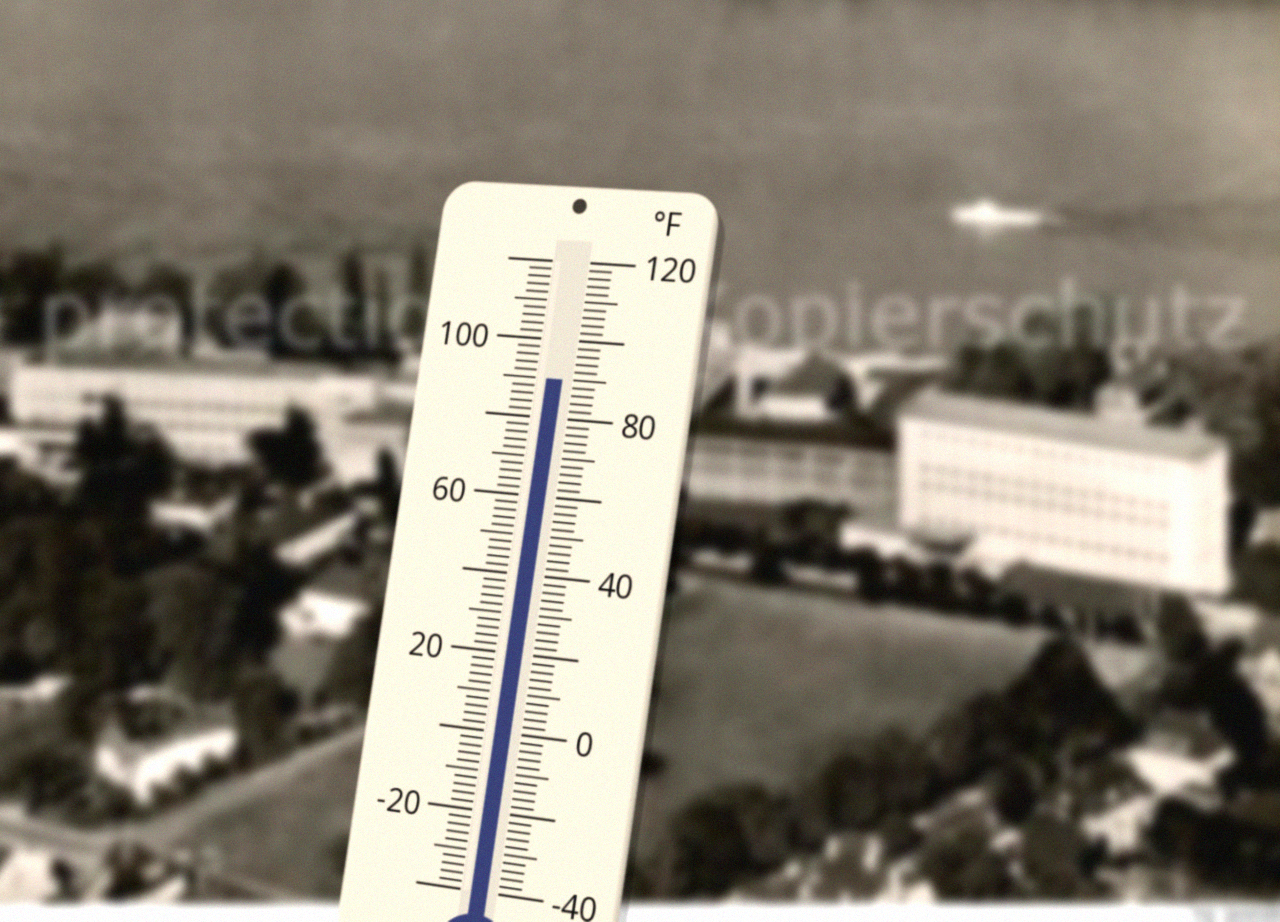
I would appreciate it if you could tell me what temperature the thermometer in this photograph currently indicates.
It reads 90 °F
